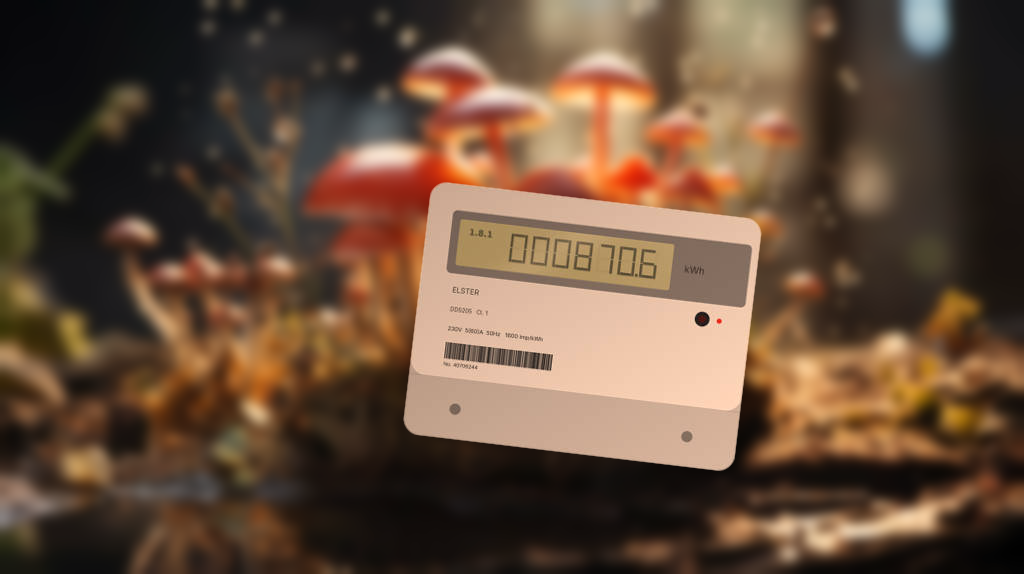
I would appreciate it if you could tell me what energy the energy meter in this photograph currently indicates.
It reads 870.6 kWh
